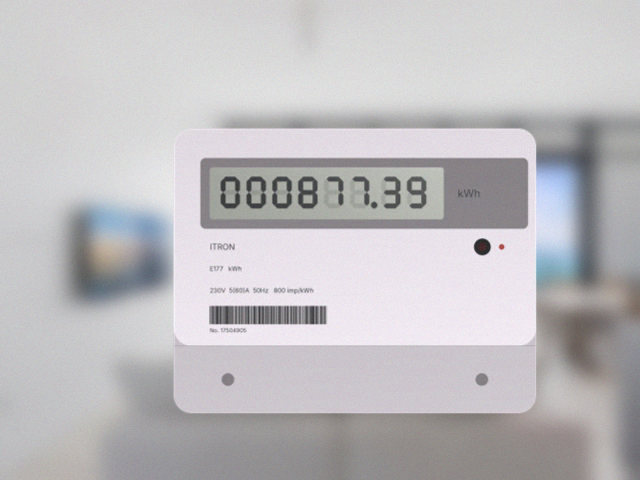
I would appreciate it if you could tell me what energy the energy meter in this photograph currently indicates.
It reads 877.39 kWh
